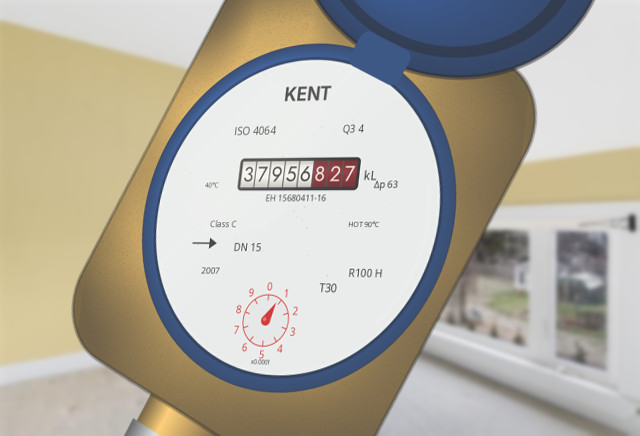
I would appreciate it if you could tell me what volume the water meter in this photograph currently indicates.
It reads 37956.8270 kL
